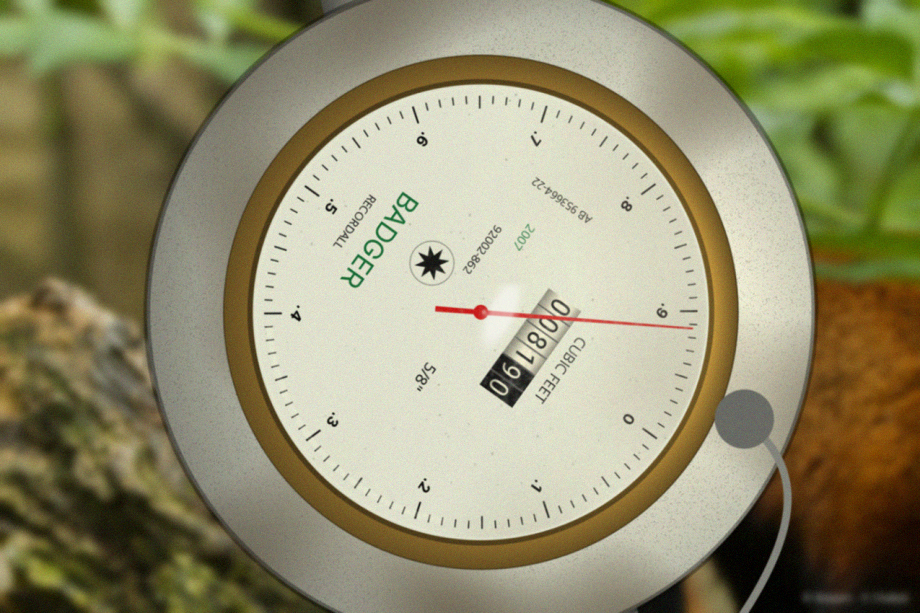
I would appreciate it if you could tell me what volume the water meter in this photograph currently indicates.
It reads 8189.91 ft³
